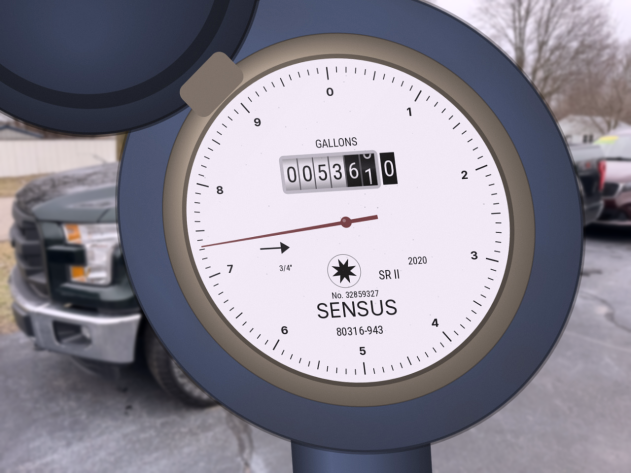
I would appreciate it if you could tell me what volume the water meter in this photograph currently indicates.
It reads 53607.3 gal
